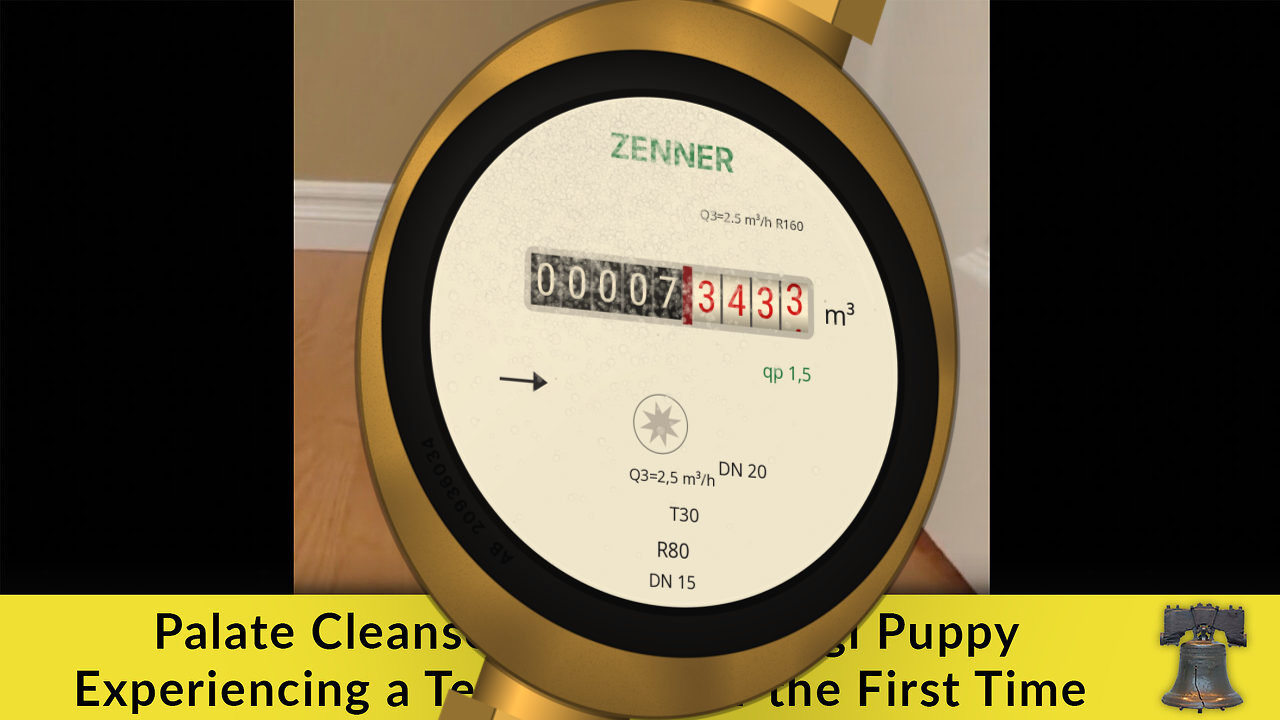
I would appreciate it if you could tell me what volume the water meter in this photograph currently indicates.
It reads 7.3433 m³
